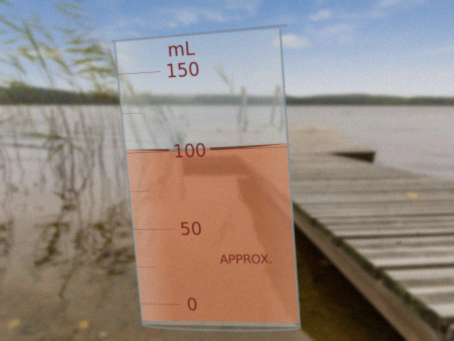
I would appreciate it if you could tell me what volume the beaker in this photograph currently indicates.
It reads 100 mL
